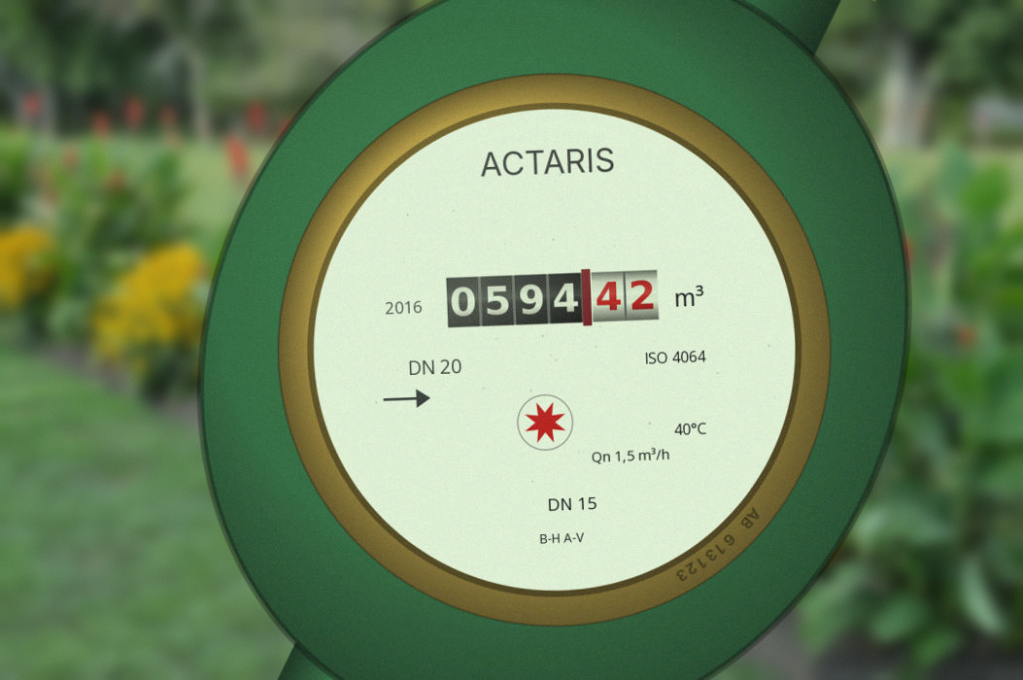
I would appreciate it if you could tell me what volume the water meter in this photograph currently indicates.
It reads 594.42 m³
